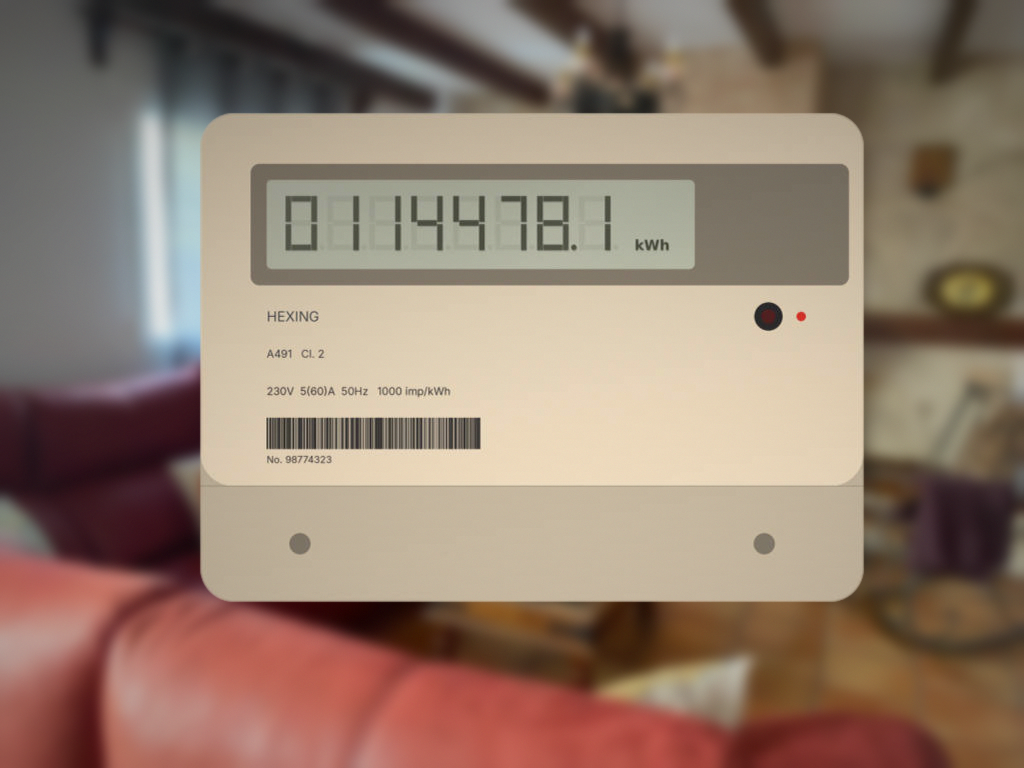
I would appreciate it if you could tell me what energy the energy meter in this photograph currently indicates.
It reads 114478.1 kWh
